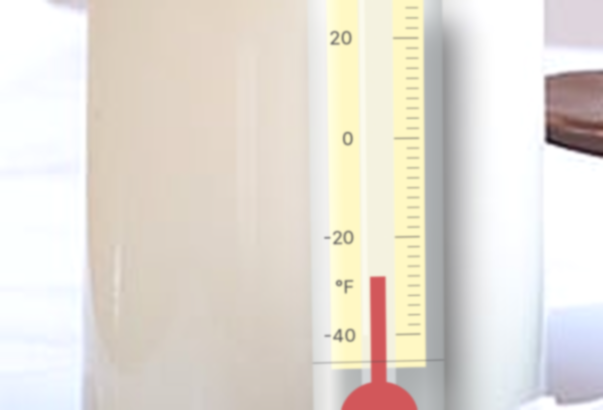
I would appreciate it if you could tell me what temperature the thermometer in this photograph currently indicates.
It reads -28 °F
